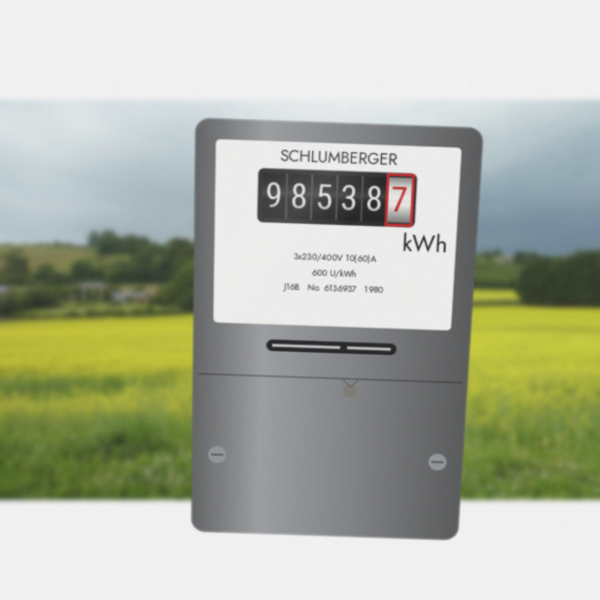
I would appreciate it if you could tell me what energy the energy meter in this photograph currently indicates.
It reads 98538.7 kWh
